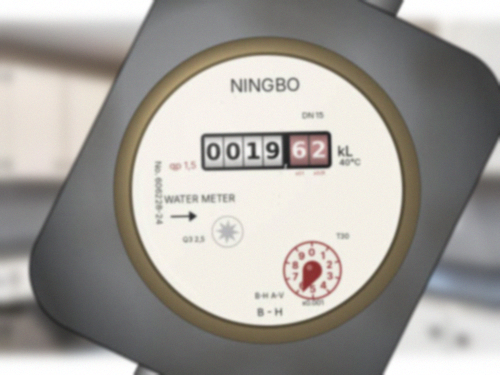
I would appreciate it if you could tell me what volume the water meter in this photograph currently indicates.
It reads 19.625 kL
